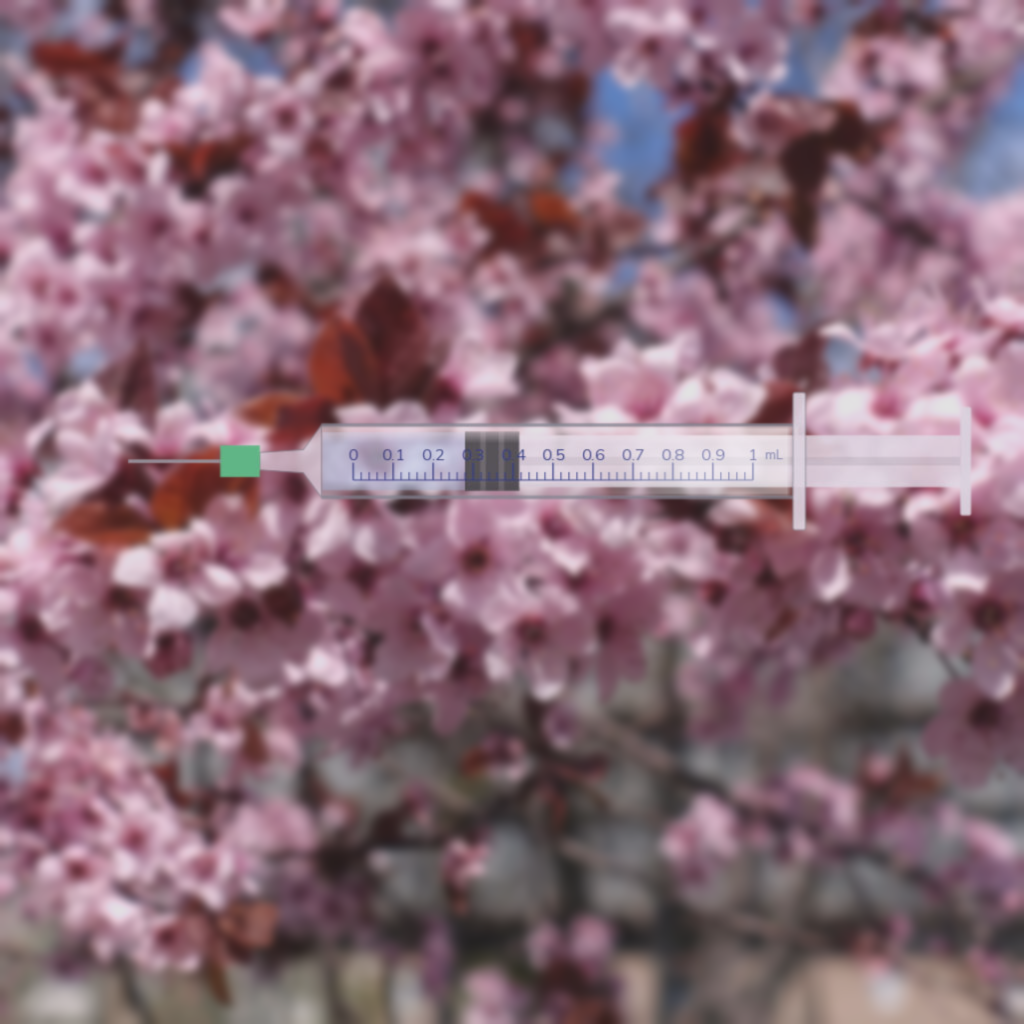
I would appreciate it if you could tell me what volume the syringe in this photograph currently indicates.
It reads 0.28 mL
